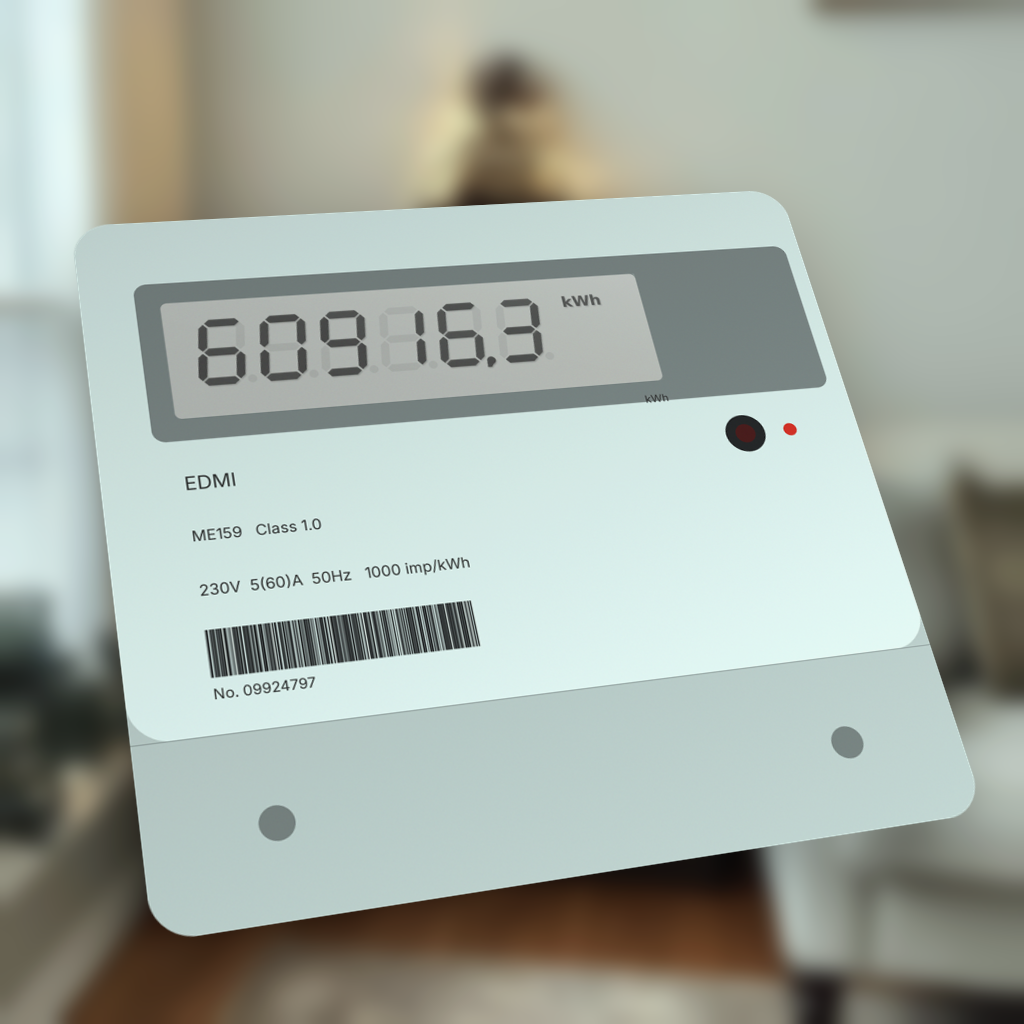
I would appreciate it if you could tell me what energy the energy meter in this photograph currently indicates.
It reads 60916.3 kWh
